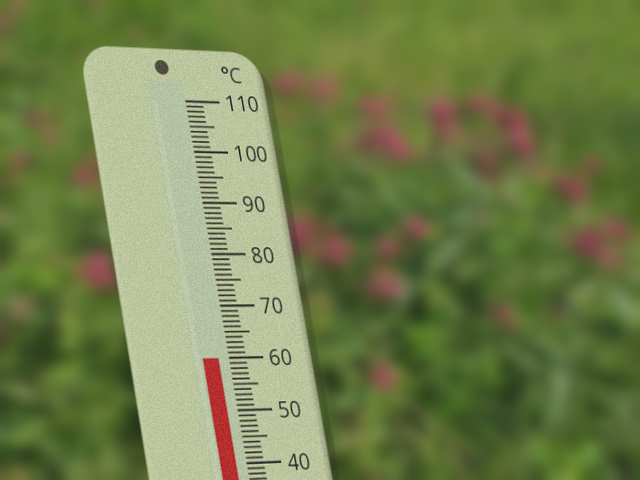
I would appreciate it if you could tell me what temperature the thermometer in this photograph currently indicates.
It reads 60 °C
